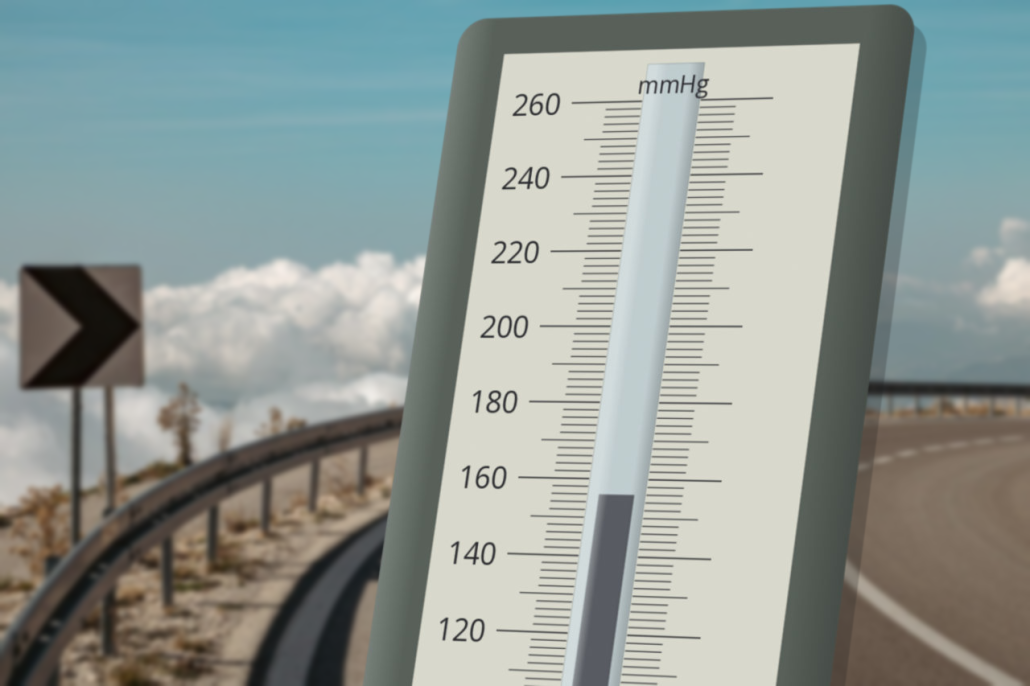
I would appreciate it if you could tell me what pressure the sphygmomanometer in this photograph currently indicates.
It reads 156 mmHg
